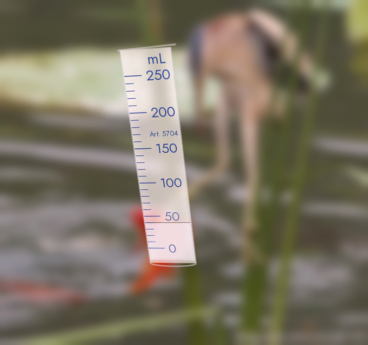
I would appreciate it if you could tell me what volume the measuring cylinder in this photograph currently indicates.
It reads 40 mL
